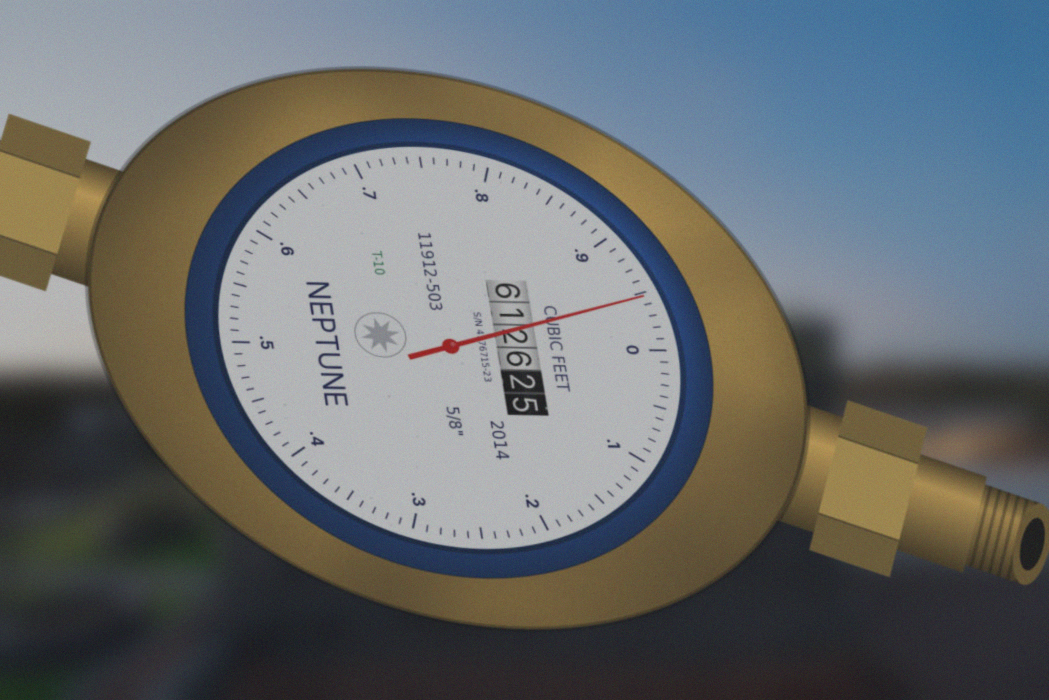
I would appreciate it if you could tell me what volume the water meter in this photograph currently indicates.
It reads 612624.95 ft³
